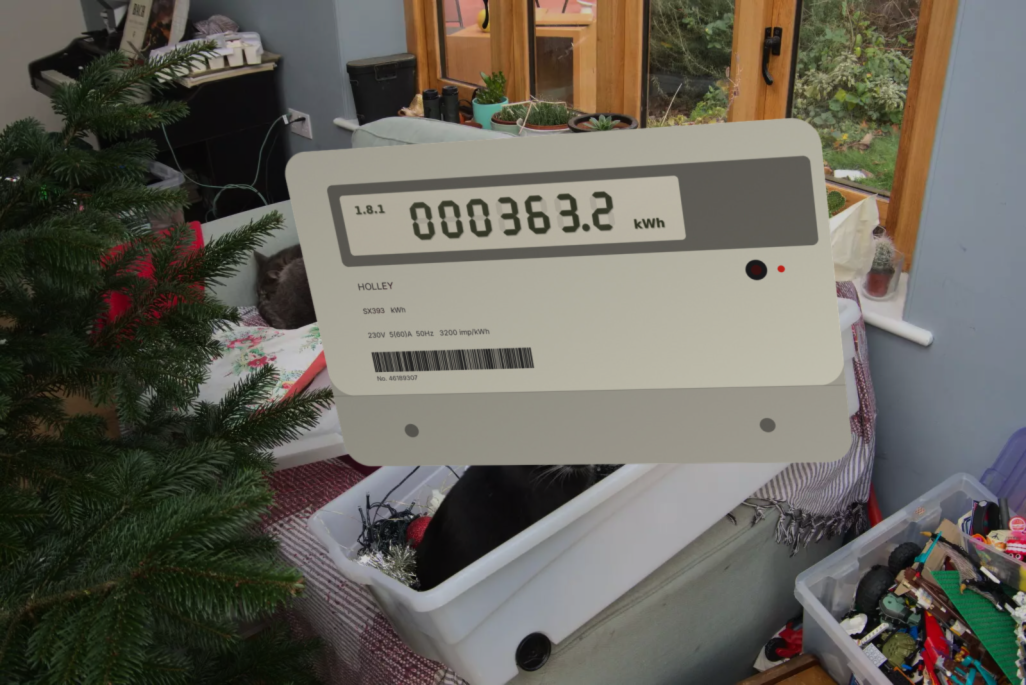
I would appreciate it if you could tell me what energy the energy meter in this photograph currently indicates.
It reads 363.2 kWh
